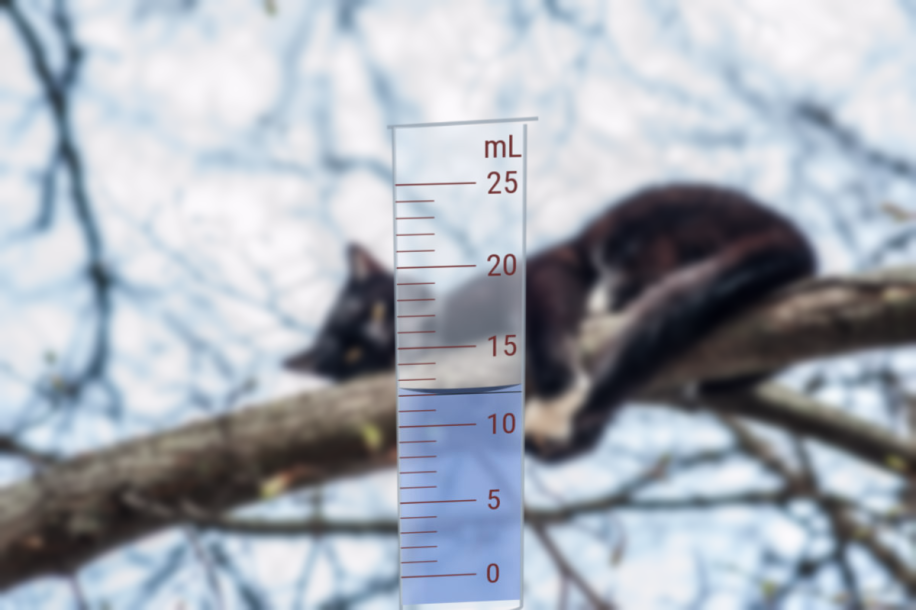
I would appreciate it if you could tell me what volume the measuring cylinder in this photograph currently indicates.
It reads 12 mL
